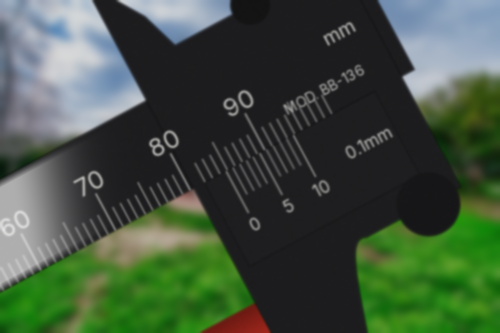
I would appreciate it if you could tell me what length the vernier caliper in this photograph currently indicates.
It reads 84.8 mm
